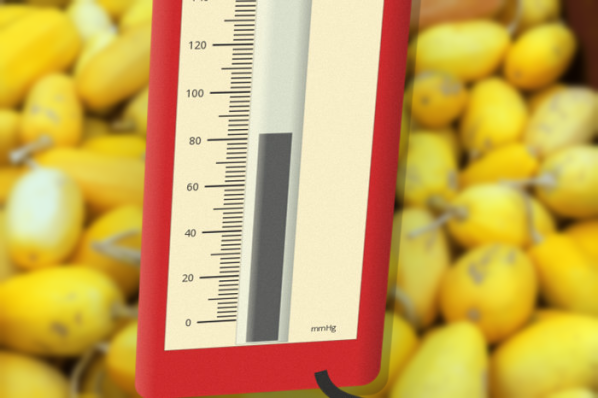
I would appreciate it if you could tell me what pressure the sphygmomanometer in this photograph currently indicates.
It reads 82 mmHg
